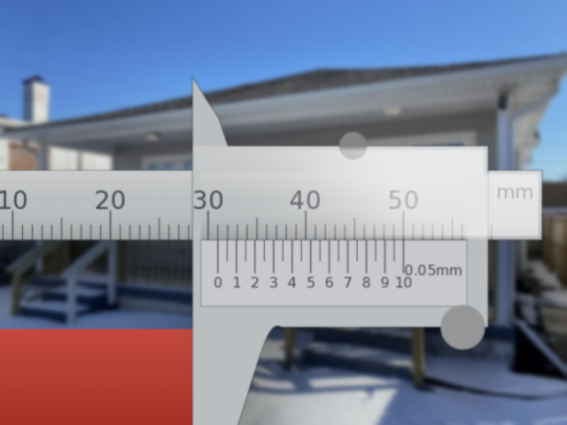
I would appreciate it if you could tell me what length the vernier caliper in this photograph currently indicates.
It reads 31.0 mm
